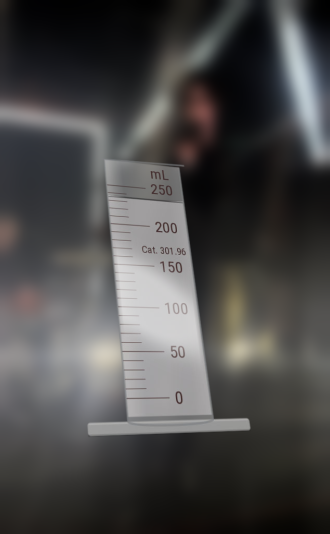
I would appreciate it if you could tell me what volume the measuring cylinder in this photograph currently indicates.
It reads 235 mL
